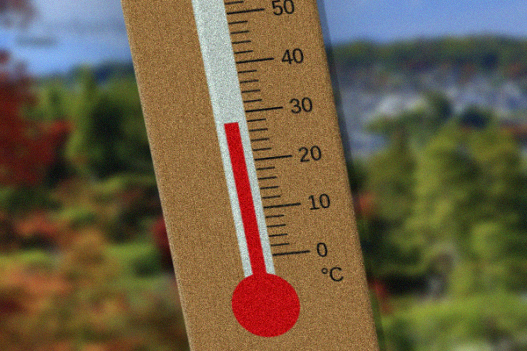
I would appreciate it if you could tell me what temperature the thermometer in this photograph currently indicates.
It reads 28 °C
